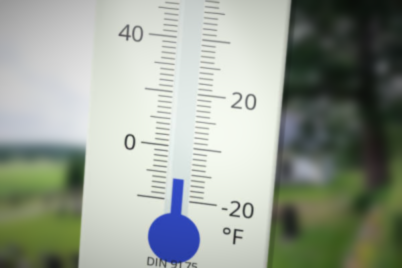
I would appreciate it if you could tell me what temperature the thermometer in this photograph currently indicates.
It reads -12 °F
